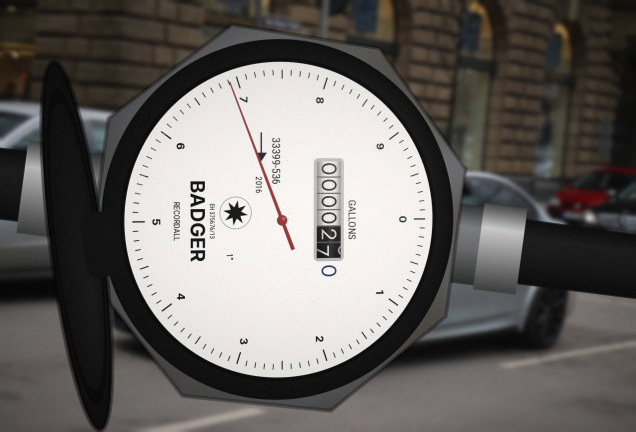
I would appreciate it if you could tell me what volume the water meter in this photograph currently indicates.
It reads 266.9 gal
